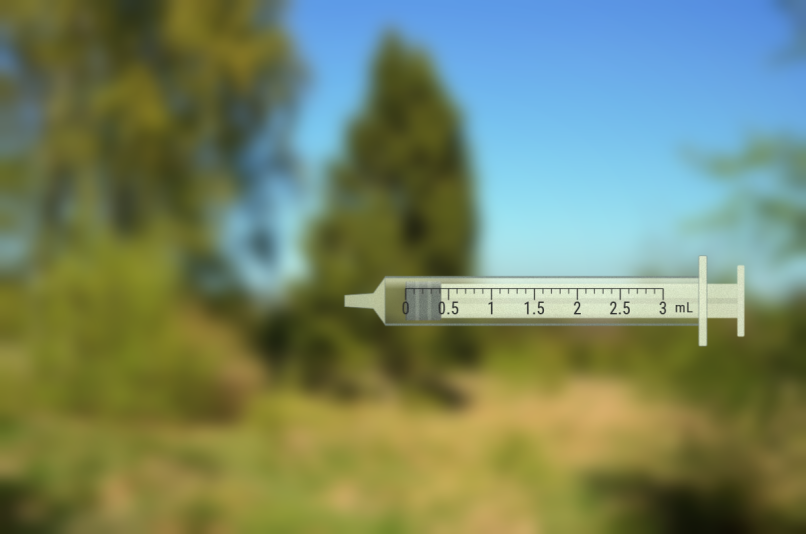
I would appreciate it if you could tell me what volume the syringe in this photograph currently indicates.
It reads 0 mL
